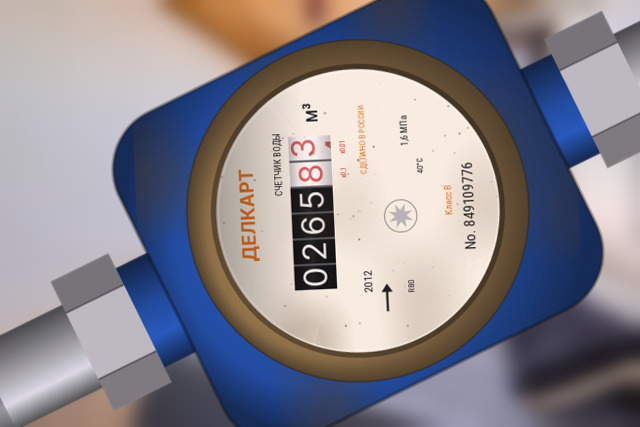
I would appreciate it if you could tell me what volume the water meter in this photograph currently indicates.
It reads 265.83 m³
